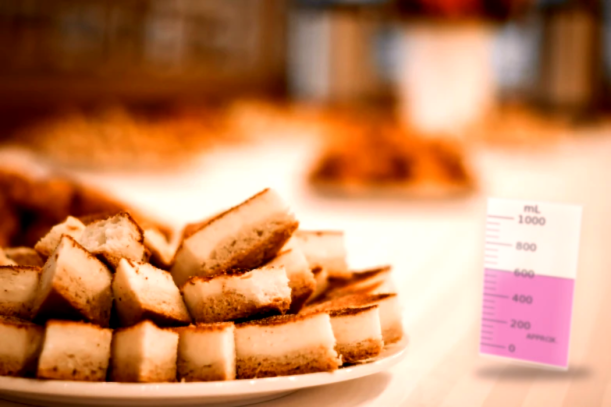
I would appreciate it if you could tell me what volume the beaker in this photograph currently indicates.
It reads 600 mL
